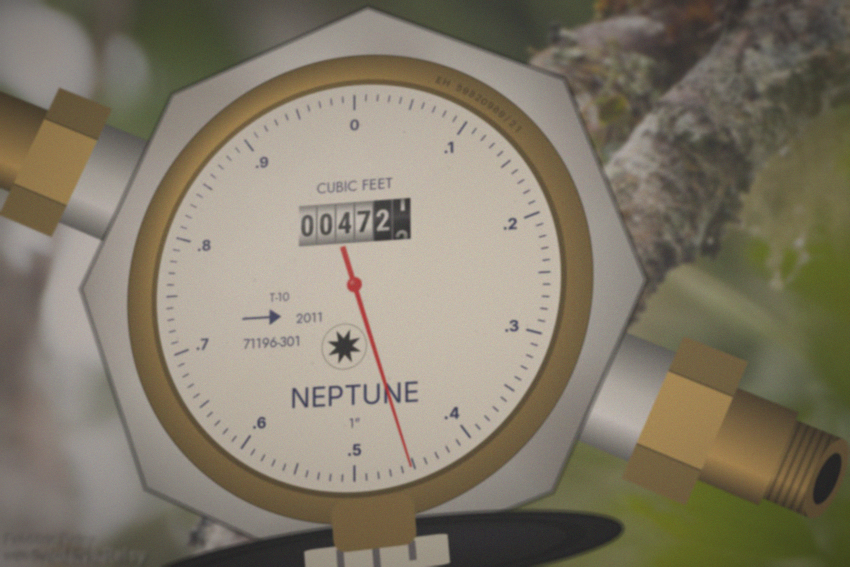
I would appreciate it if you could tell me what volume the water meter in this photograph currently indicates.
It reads 4721.45 ft³
